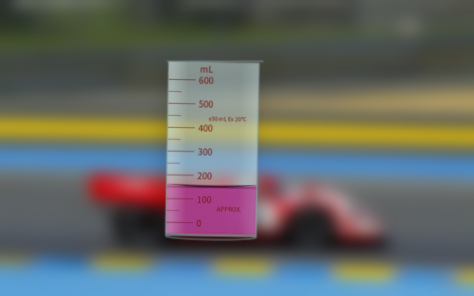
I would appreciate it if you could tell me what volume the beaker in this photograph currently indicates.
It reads 150 mL
